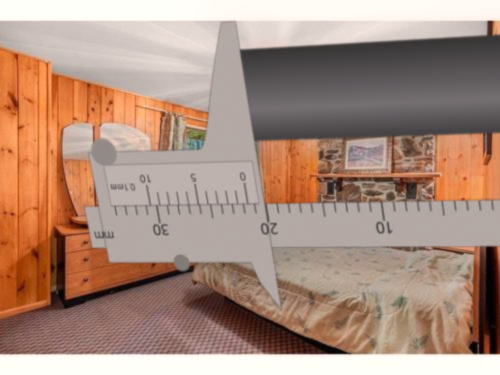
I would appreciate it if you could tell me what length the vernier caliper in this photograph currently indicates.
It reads 21.6 mm
